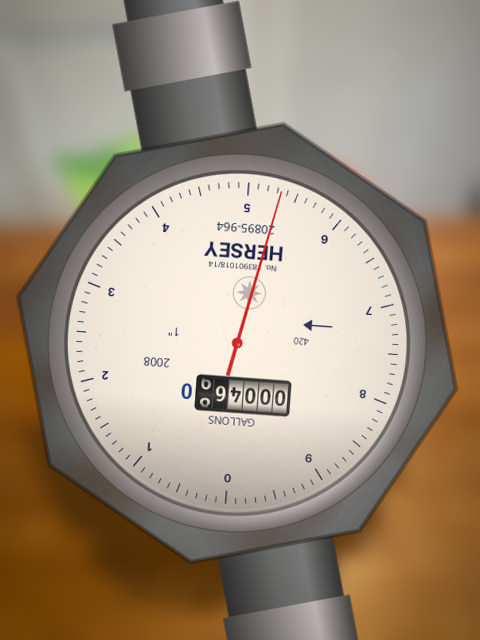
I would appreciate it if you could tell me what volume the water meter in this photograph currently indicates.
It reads 4685.3 gal
